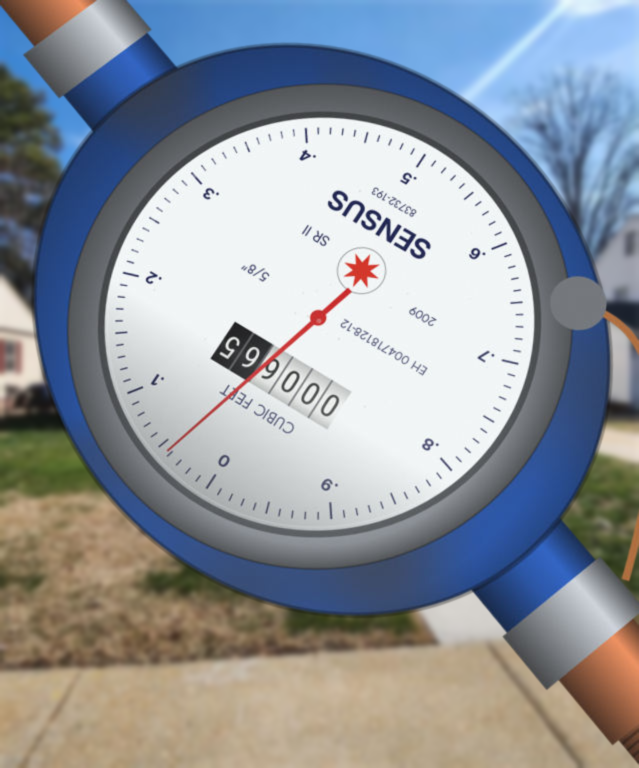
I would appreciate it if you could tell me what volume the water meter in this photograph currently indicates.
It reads 665.04 ft³
